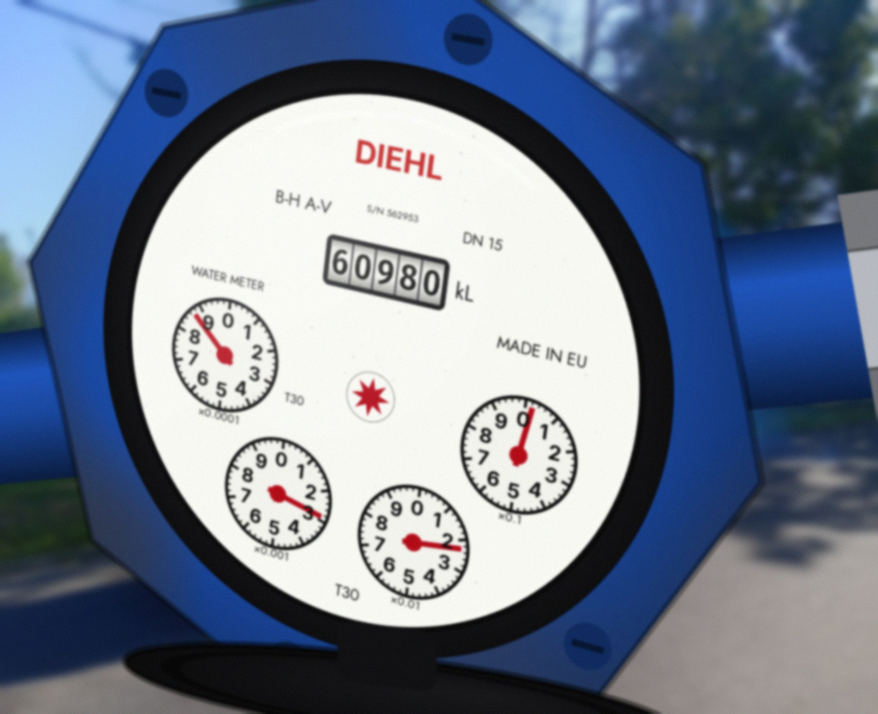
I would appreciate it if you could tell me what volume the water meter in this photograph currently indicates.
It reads 60980.0228 kL
